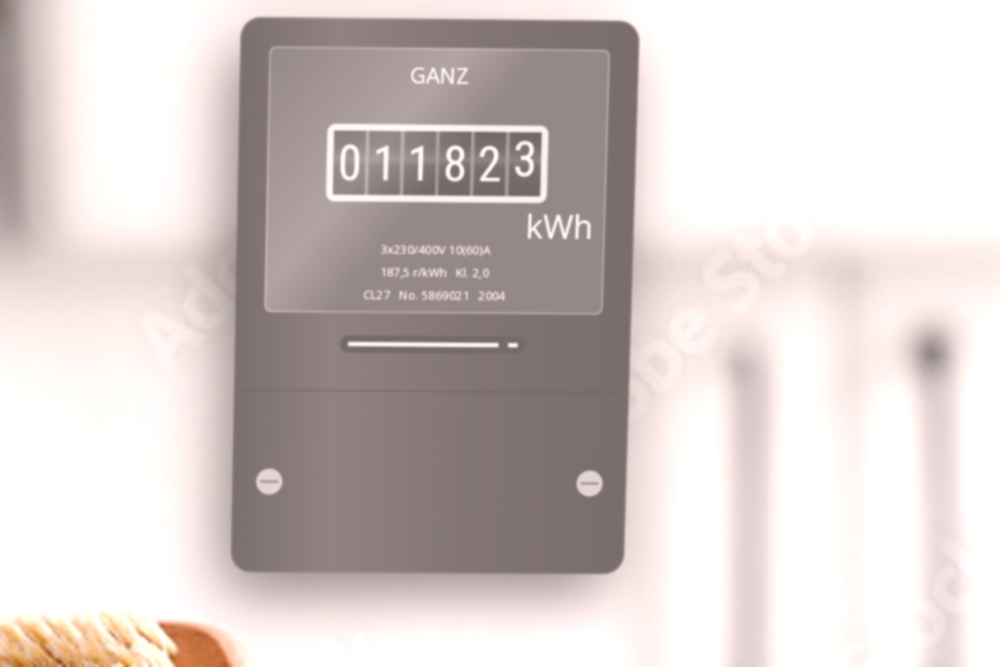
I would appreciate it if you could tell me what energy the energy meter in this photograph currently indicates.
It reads 11823 kWh
